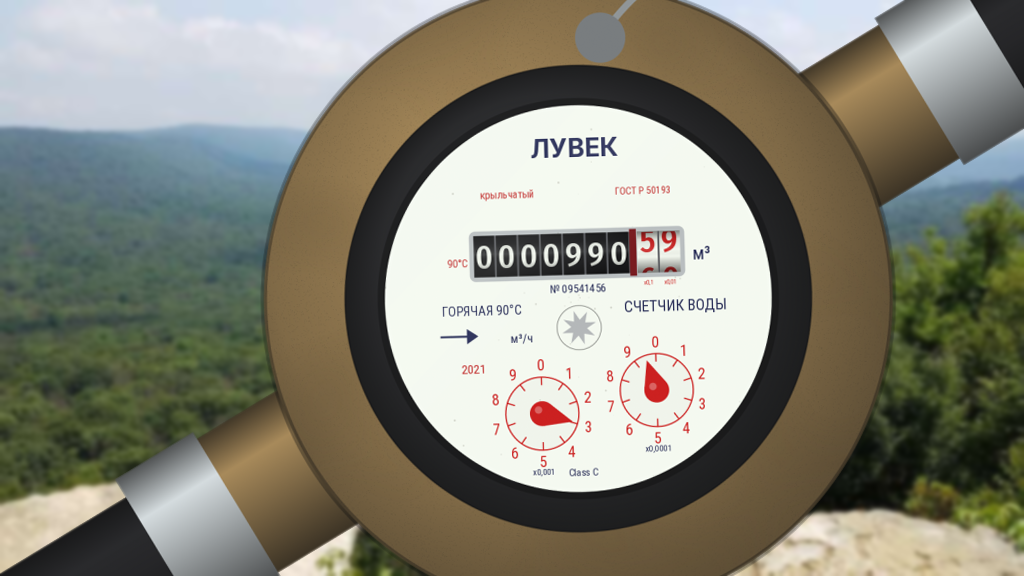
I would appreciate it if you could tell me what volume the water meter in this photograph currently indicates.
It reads 990.5929 m³
